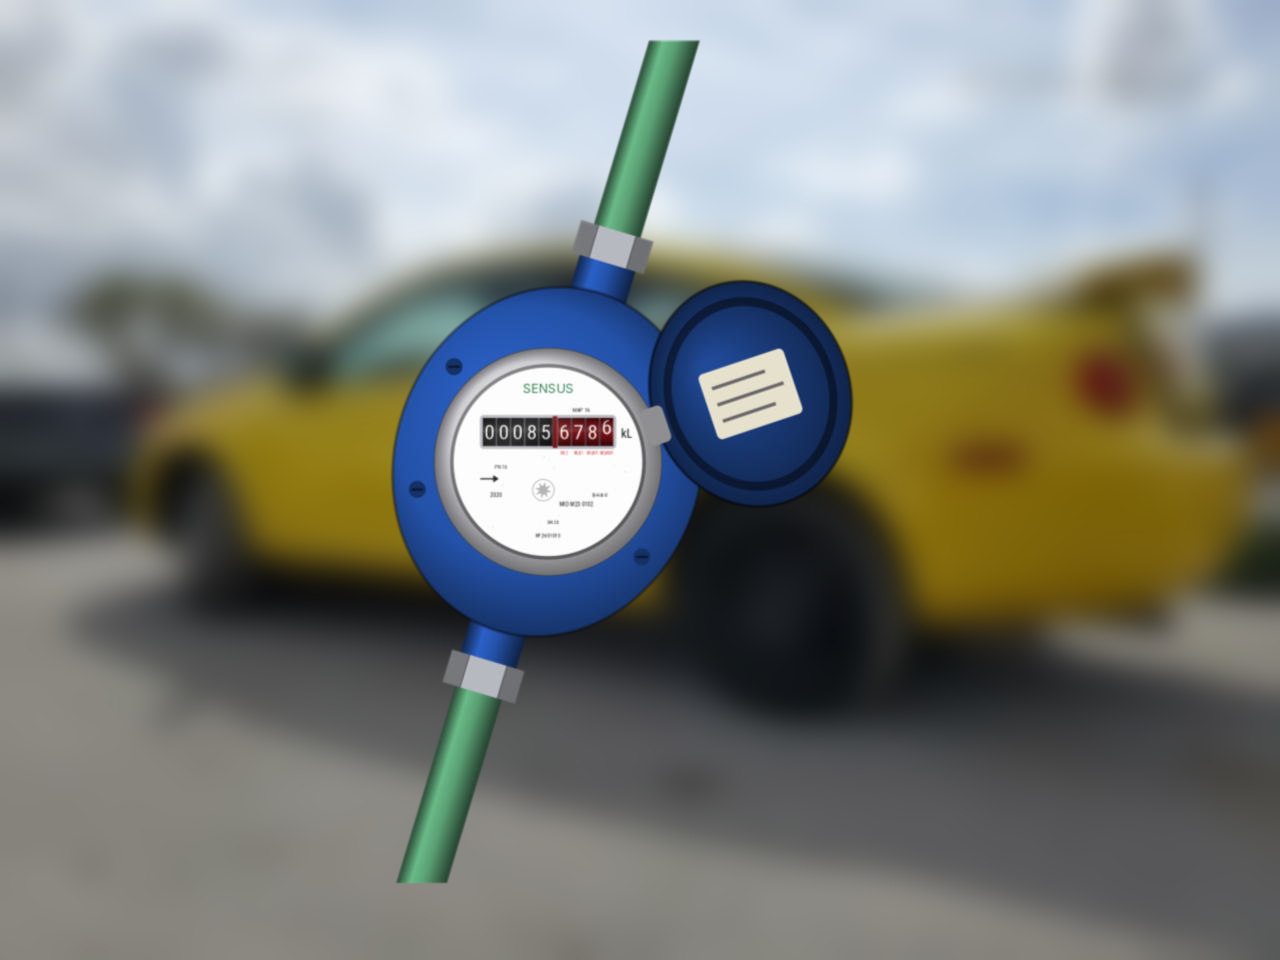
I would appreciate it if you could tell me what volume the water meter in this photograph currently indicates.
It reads 85.6786 kL
